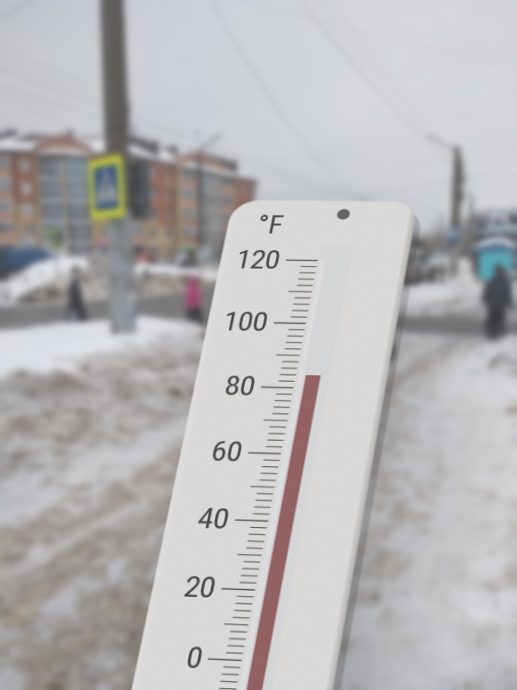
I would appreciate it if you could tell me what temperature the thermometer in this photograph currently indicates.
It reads 84 °F
